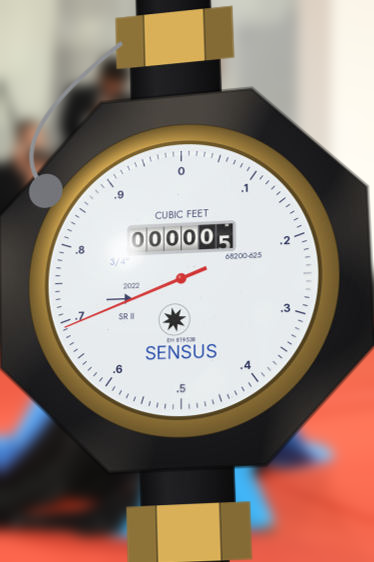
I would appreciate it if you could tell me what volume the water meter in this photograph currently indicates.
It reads 4.69 ft³
